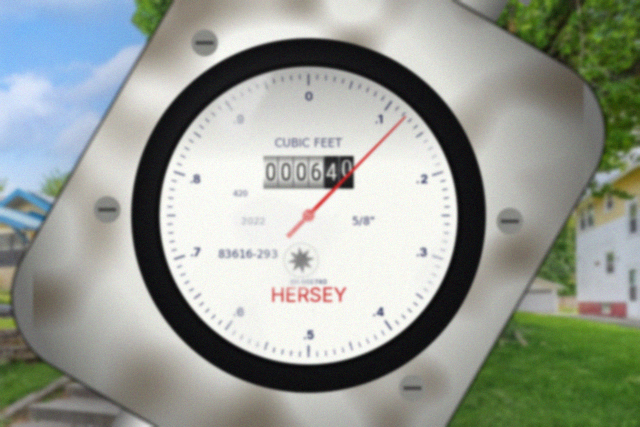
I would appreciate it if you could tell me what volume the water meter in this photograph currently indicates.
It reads 640.12 ft³
